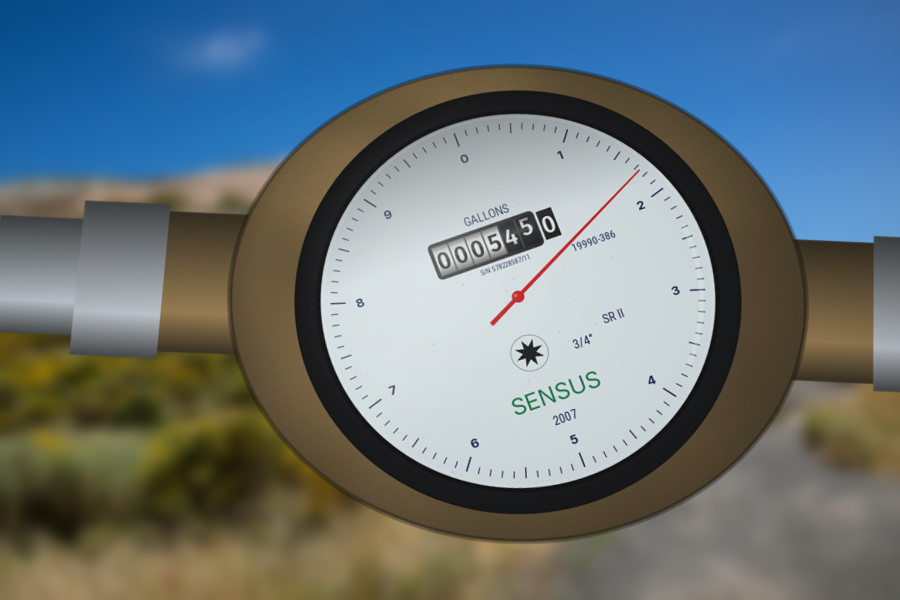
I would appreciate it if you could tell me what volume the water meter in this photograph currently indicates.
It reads 5451.7 gal
